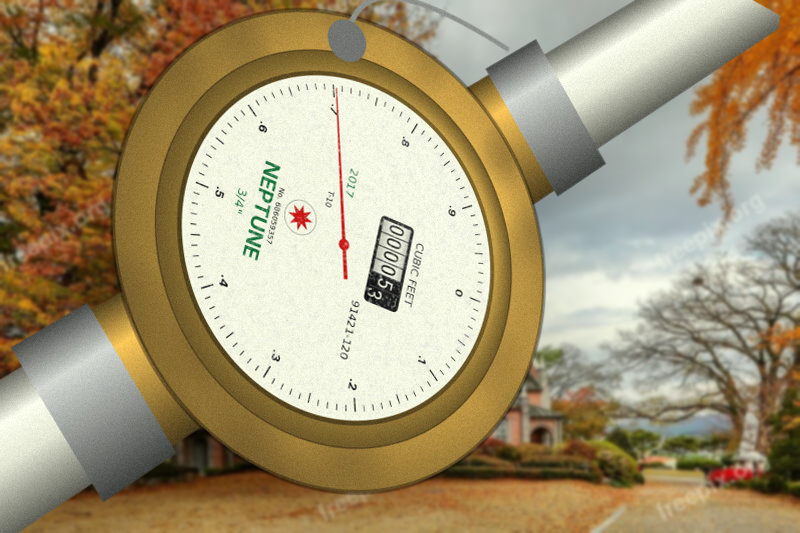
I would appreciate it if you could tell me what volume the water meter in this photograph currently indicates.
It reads 52.70 ft³
